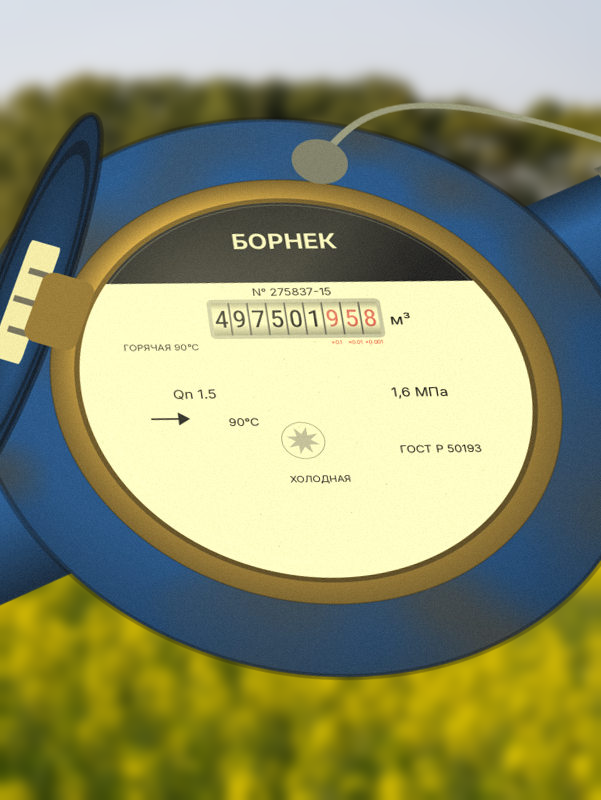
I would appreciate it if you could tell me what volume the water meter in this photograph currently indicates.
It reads 497501.958 m³
